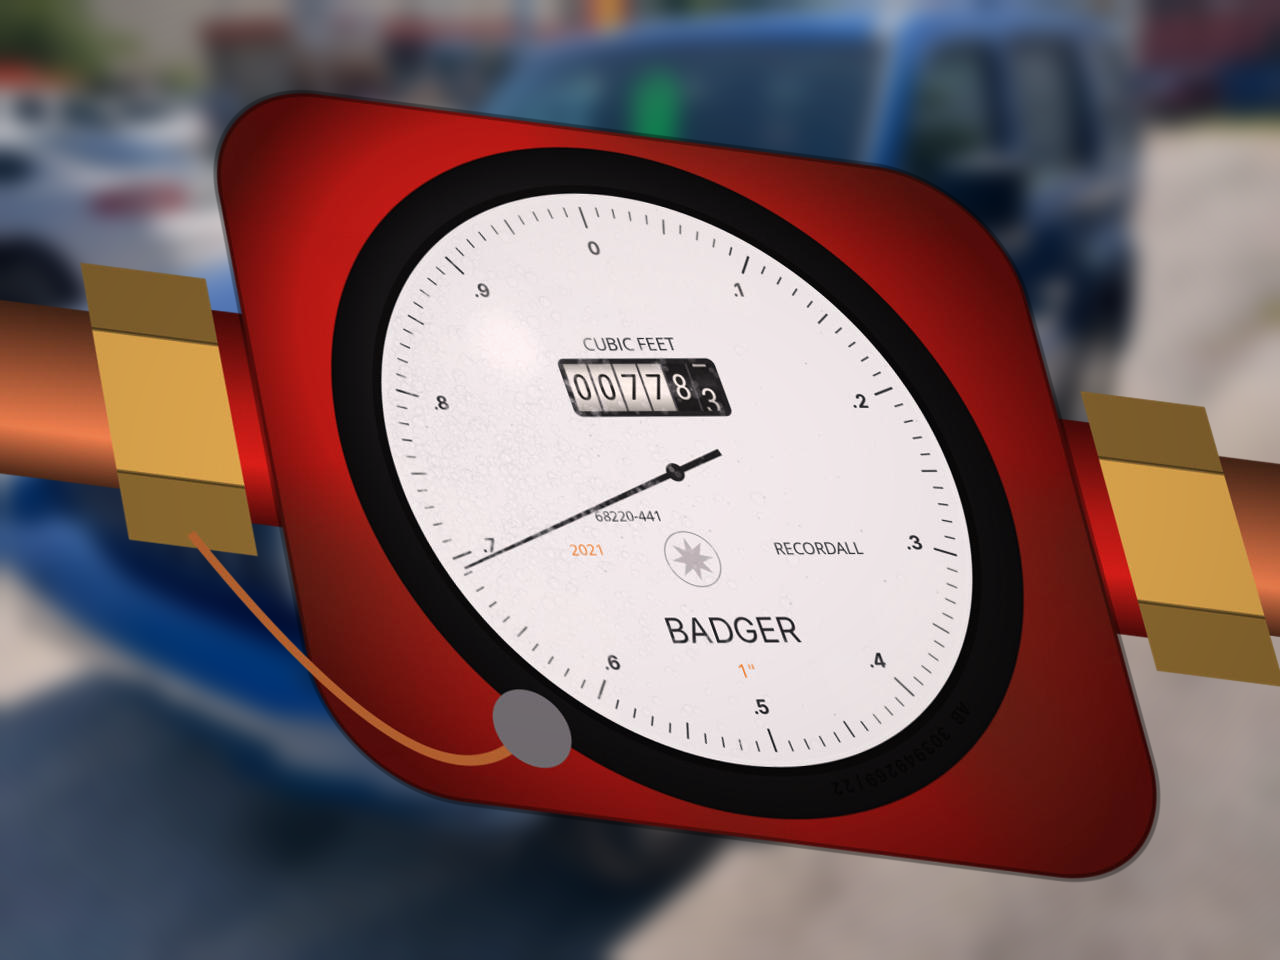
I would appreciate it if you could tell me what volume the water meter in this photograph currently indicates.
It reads 7782.69 ft³
